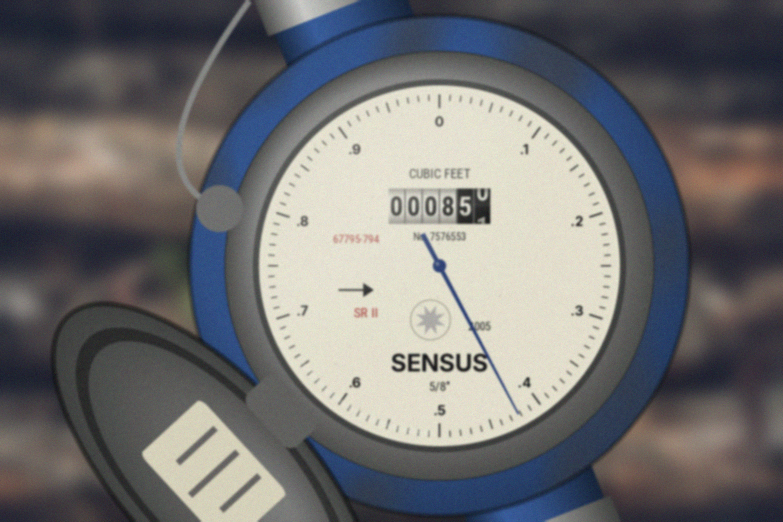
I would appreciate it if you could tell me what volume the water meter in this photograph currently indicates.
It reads 850.42 ft³
